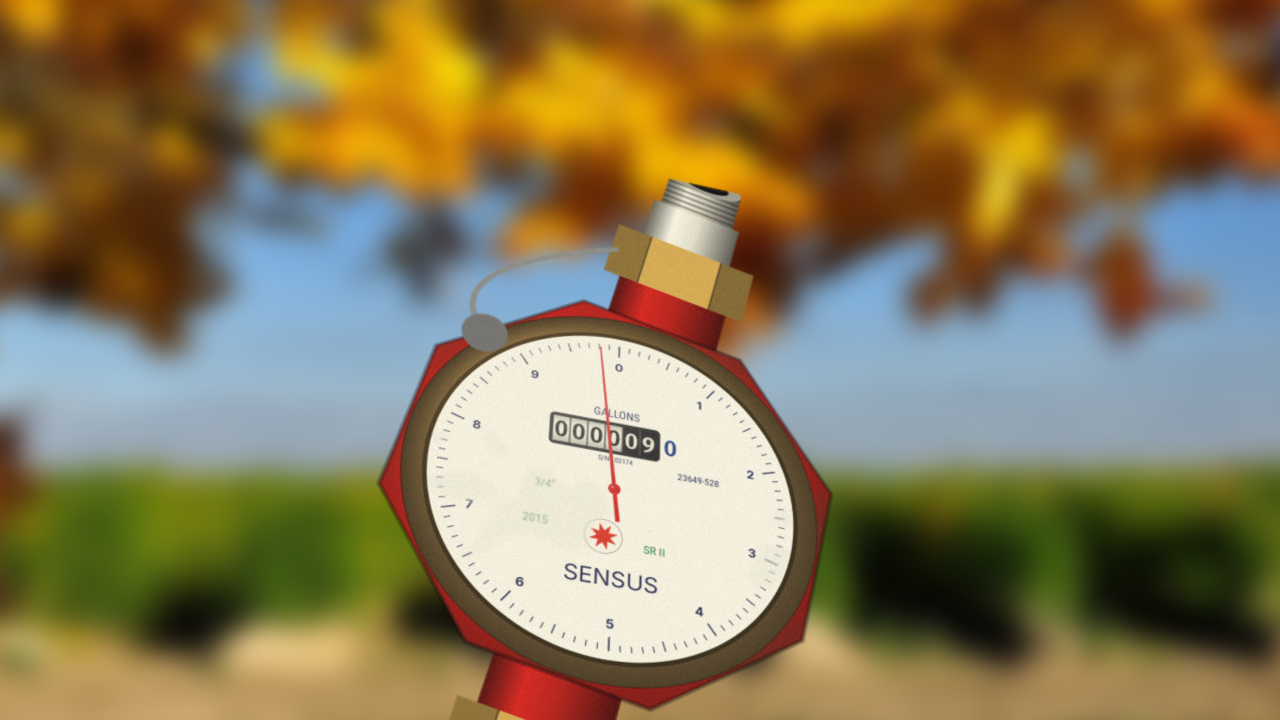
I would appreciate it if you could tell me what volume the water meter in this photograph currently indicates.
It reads 89.8 gal
